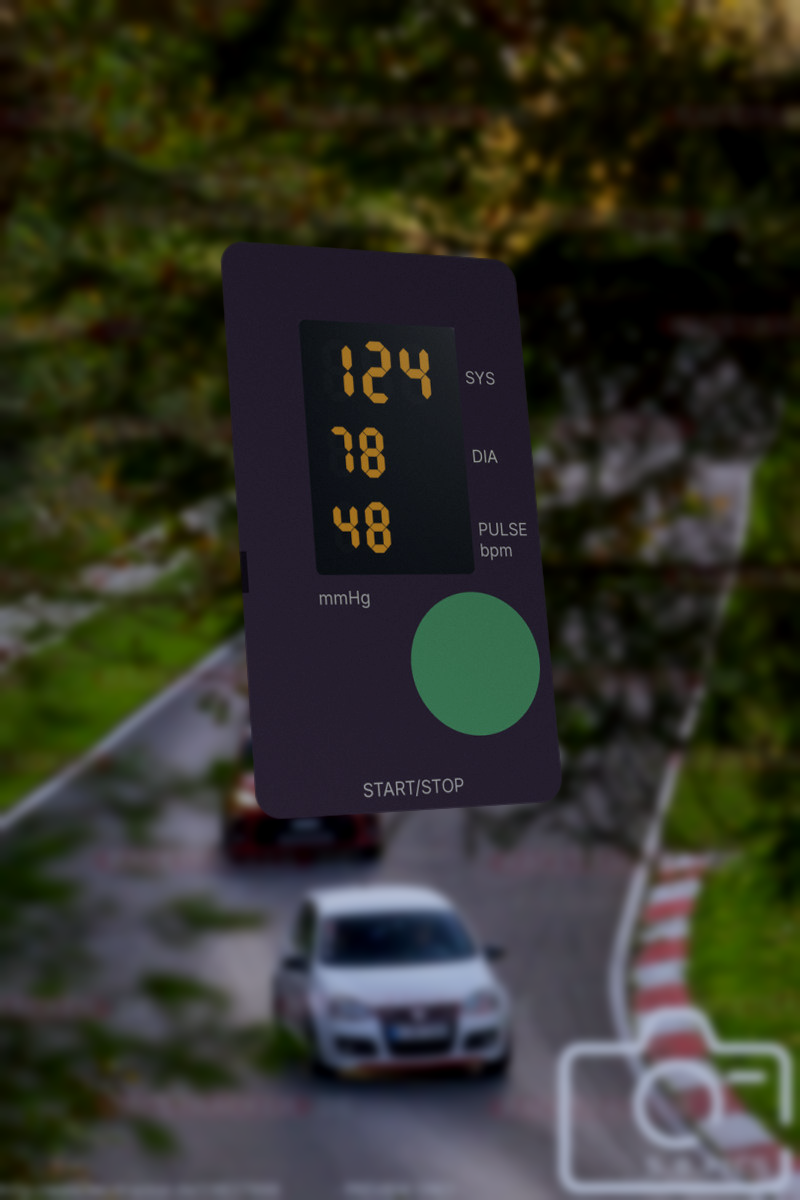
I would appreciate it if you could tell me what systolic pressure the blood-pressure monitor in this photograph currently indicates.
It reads 124 mmHg
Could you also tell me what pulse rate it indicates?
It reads 48 bpm
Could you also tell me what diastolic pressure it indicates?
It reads 78 mmHg
